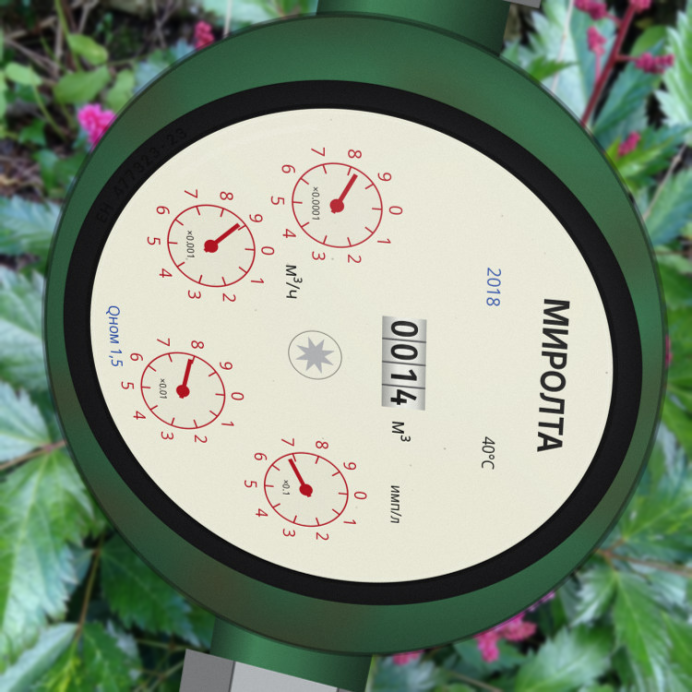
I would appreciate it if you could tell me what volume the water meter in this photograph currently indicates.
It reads 14.6788 m³
